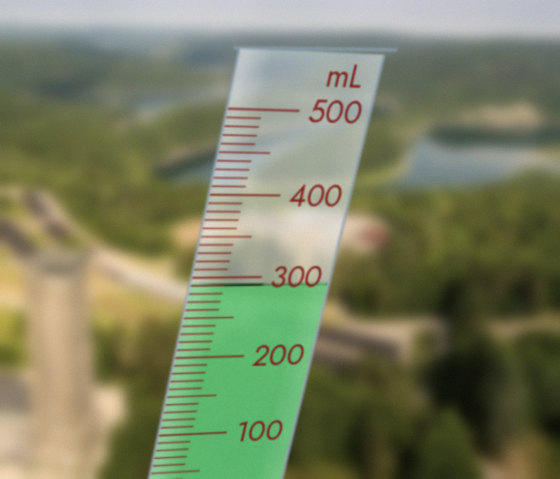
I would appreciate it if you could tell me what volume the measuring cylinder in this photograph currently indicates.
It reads 290 mL
